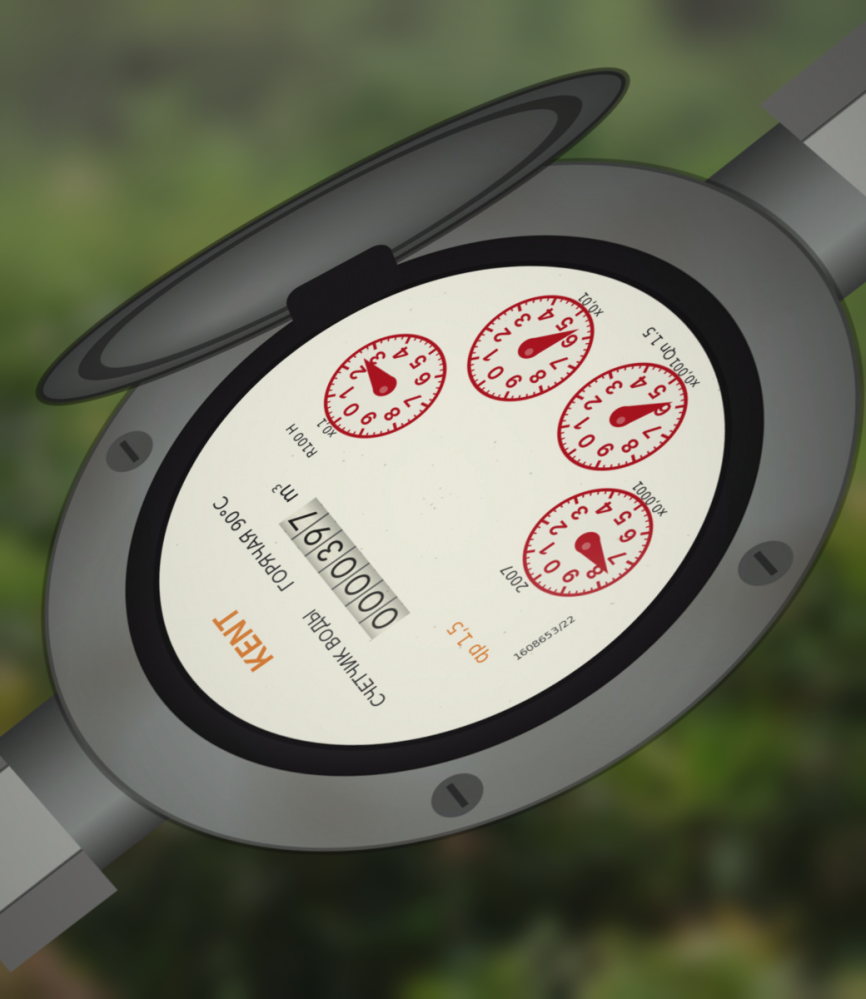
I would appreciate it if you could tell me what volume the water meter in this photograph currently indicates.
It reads 397.2557 m³
